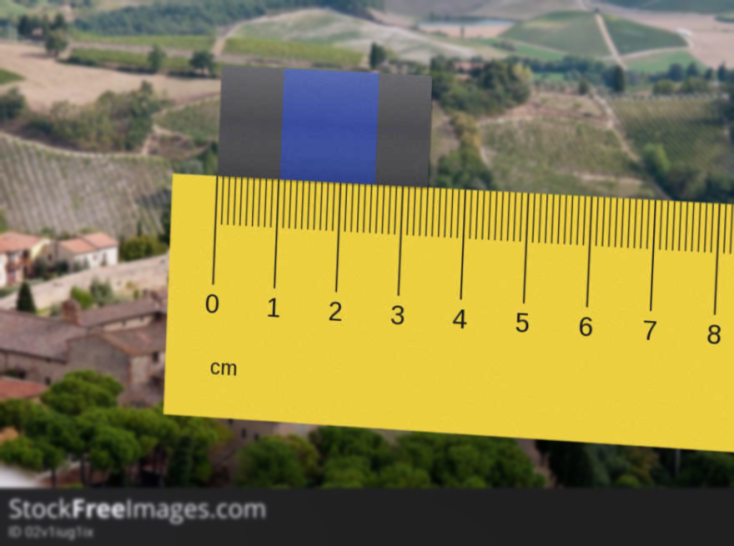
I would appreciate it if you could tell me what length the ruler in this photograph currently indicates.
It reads 3.4 cm
